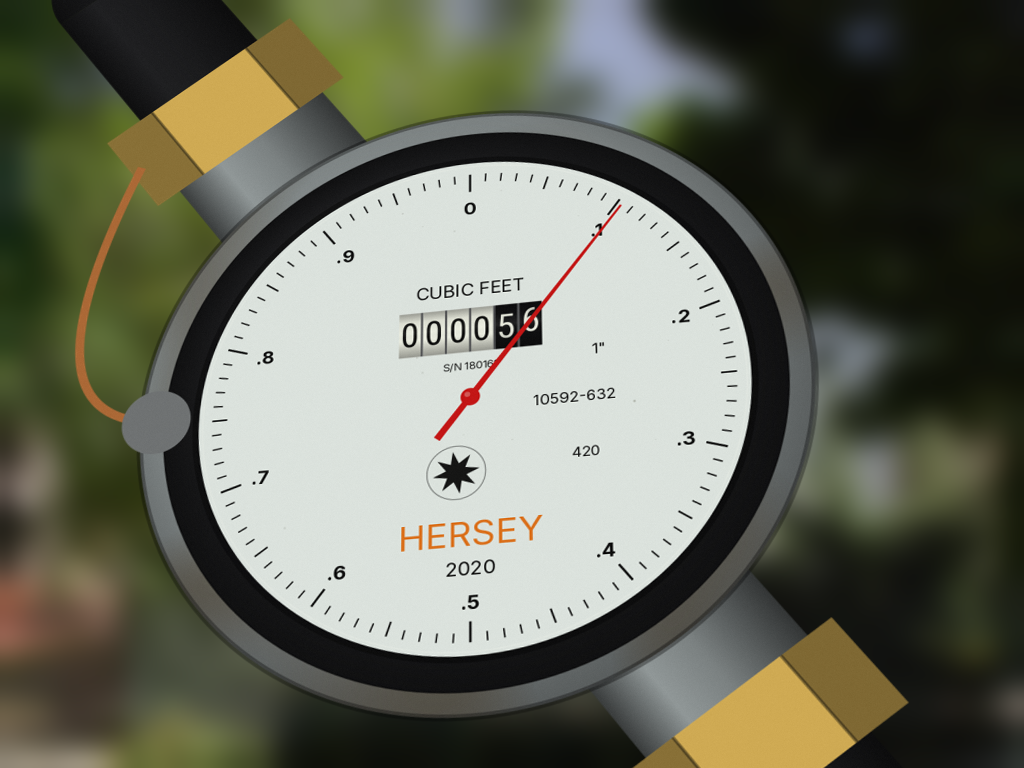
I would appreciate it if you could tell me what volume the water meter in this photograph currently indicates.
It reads 56.10 ft³
